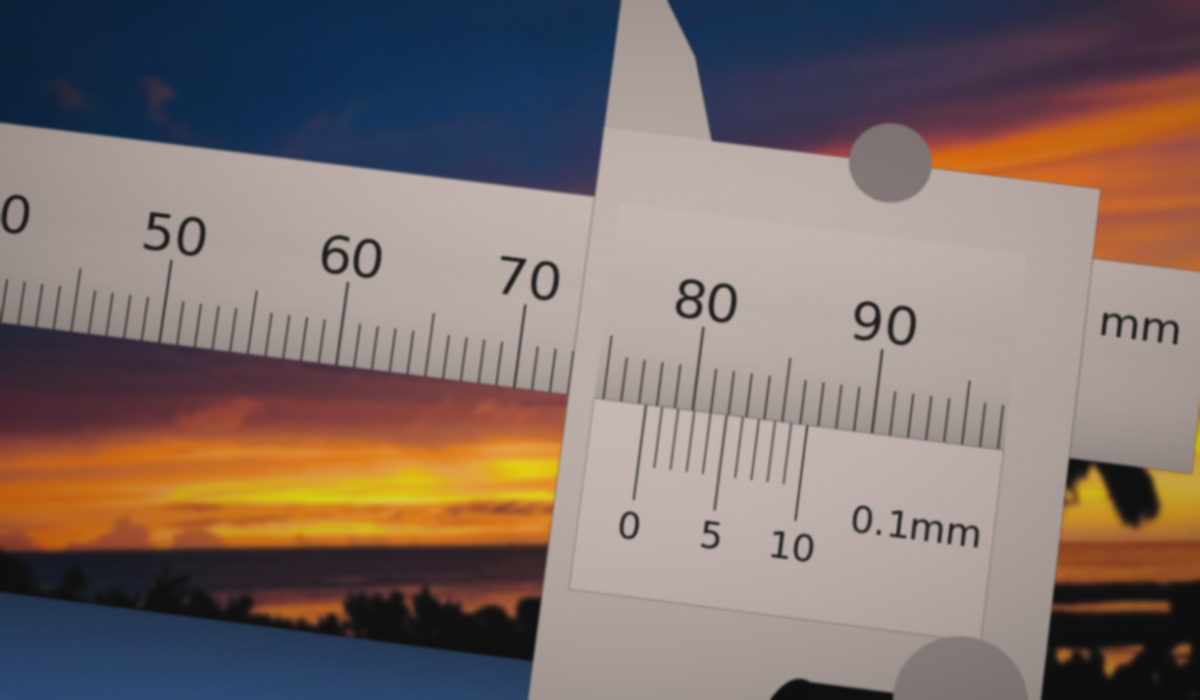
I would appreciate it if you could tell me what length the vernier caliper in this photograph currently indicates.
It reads 77.4 mm
